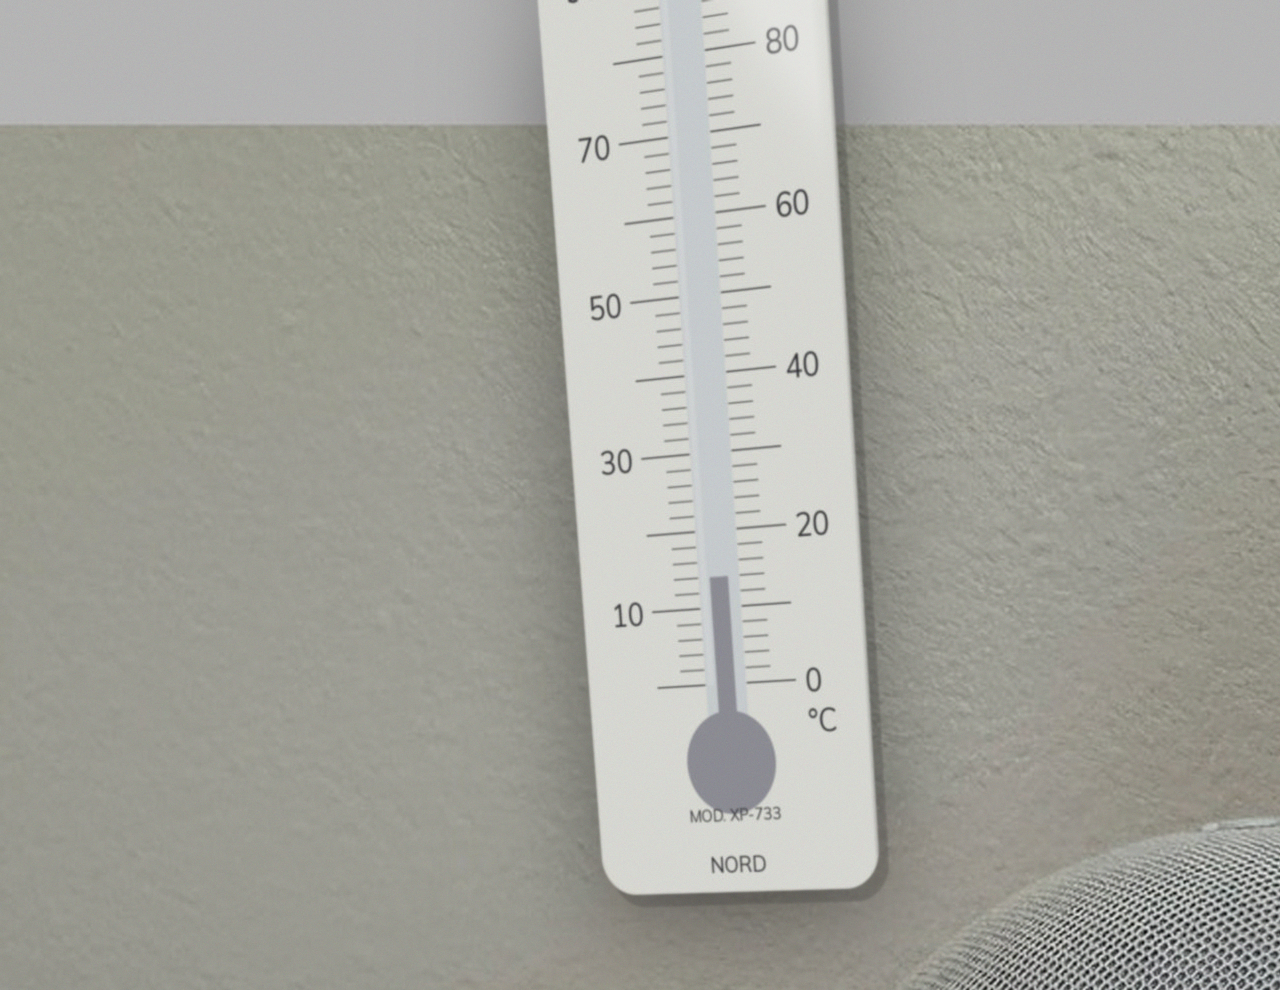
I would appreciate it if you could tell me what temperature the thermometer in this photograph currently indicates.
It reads 14 °C
